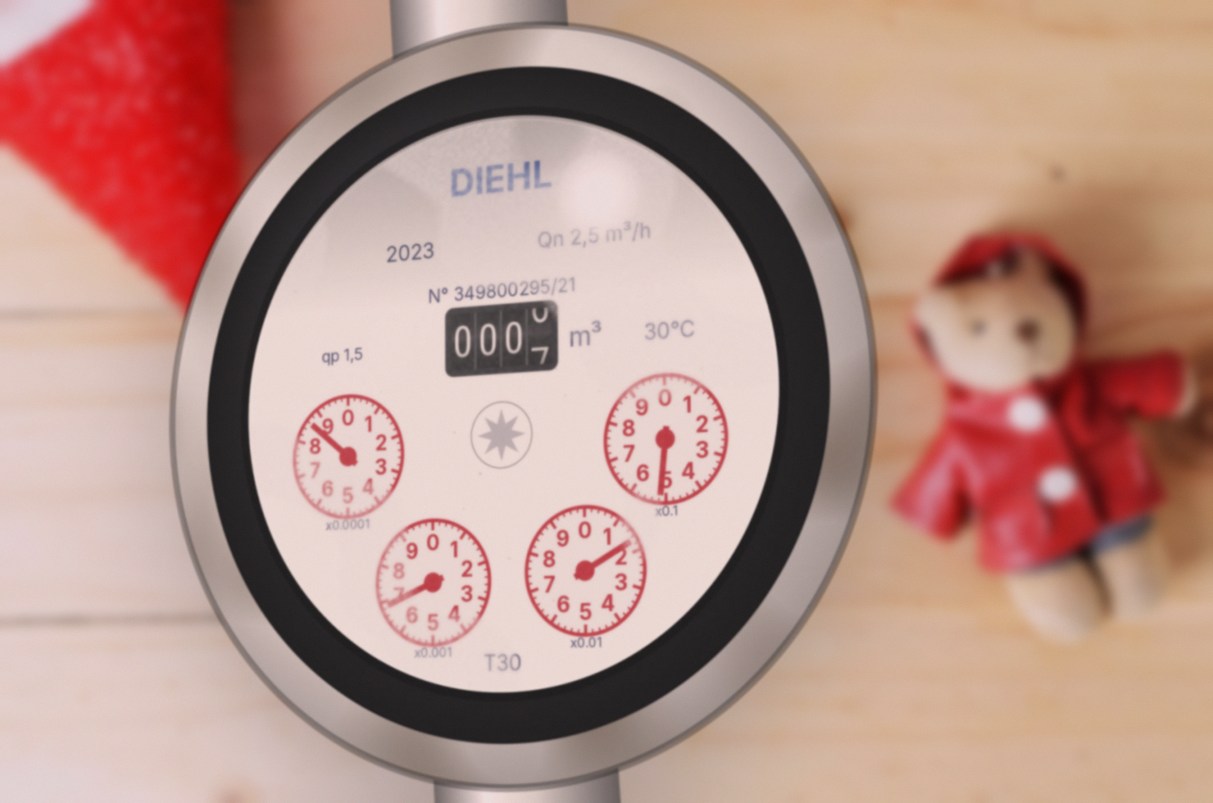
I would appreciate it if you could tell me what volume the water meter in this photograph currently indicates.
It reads 6.5168 m³
